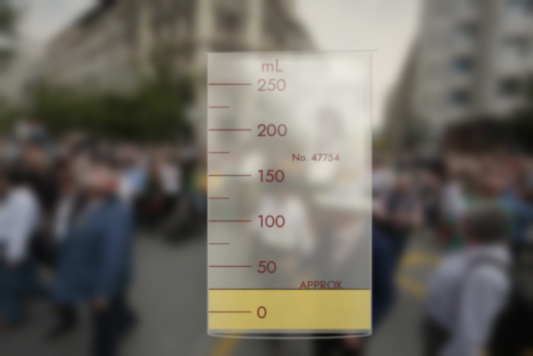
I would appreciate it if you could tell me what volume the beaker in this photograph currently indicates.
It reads 25 mL
